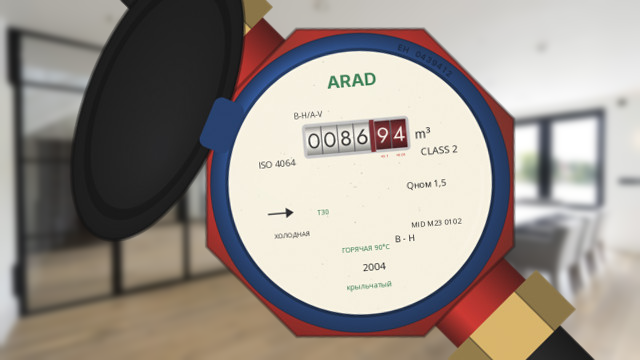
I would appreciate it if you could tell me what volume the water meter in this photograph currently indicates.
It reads 86.94 m³
